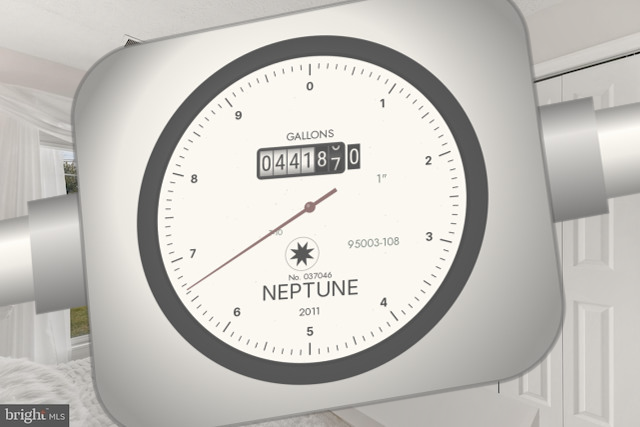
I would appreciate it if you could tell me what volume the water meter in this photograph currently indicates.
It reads 441866.6 gal
